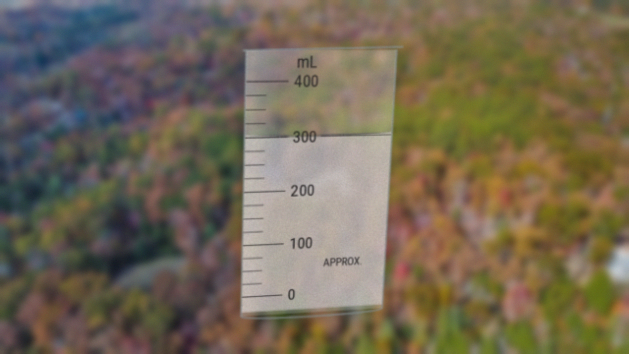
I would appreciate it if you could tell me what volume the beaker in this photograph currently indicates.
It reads 300 mL
